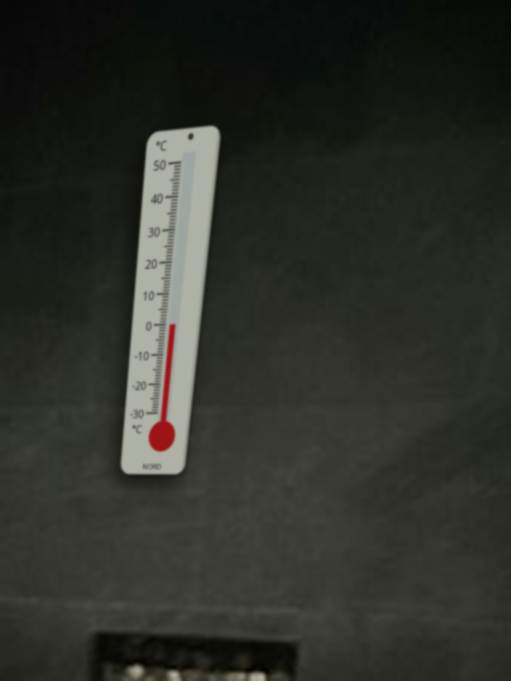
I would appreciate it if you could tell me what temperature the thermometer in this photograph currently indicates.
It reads 0 °C
